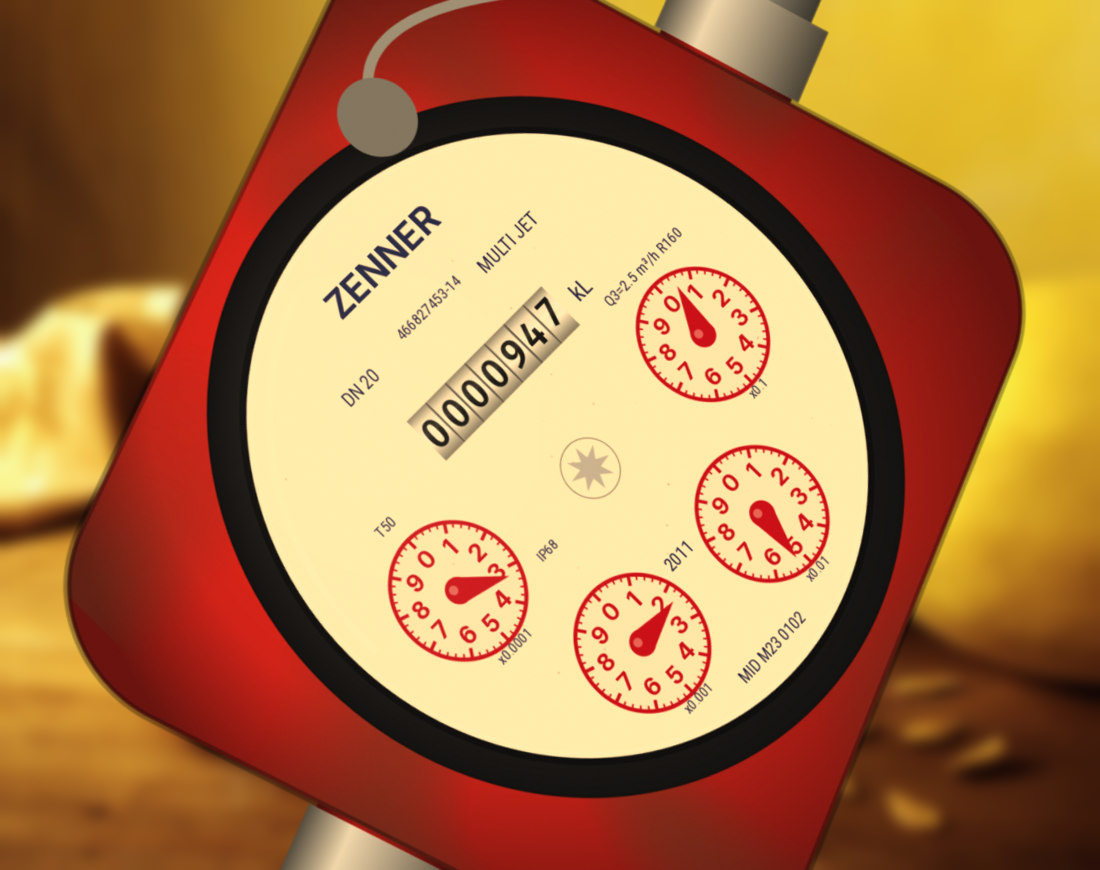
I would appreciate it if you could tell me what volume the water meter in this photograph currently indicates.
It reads 947.0523 kL
